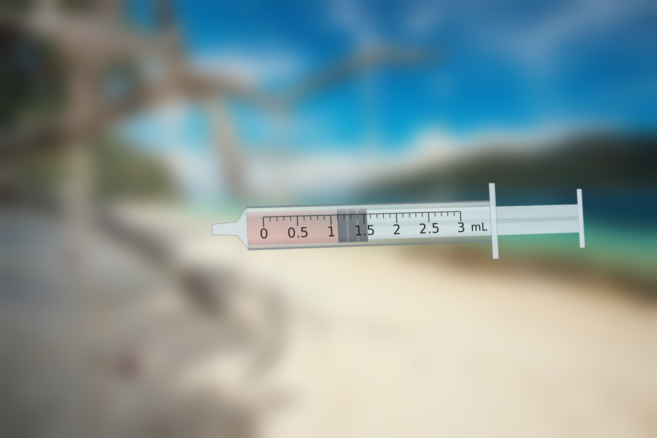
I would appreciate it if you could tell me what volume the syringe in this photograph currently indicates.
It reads 1.1 mL
